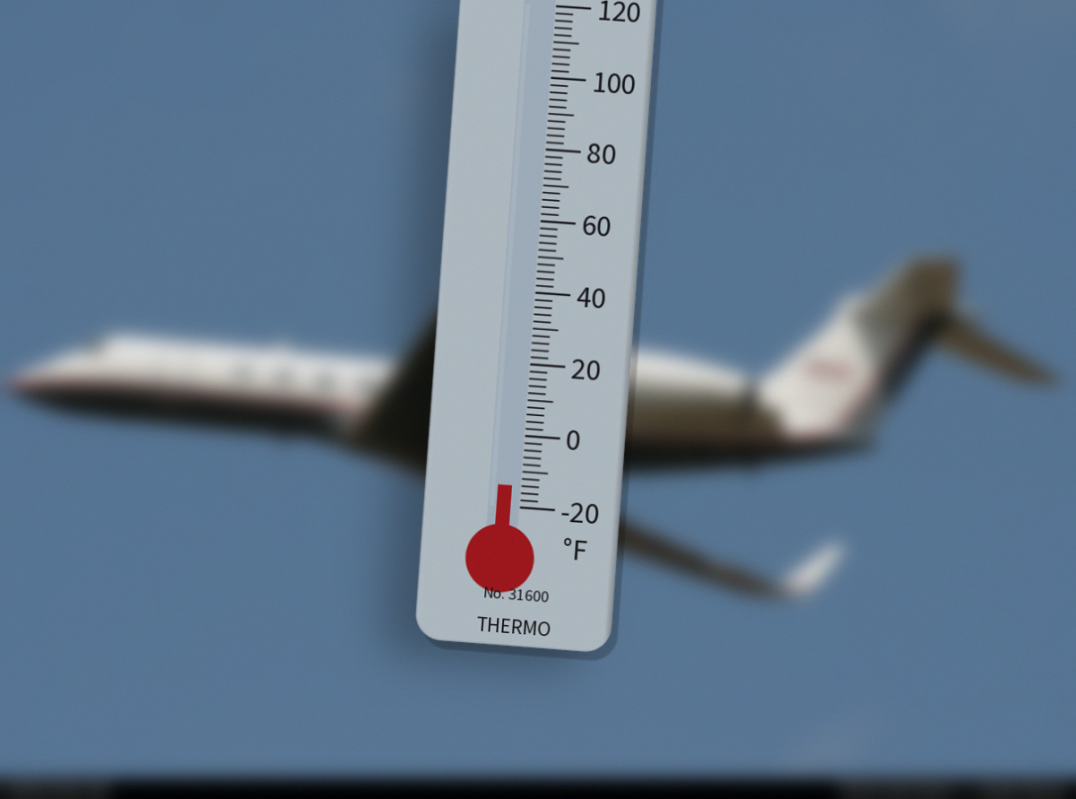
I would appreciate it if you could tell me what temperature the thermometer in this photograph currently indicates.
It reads -14 °F
